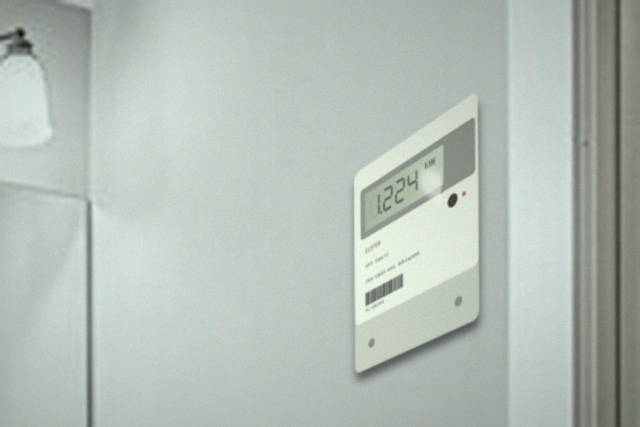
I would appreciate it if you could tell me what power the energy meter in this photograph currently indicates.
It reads 1.224 kW
